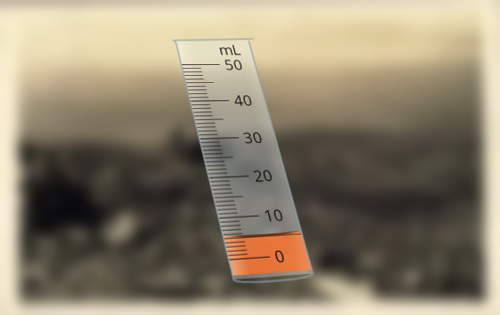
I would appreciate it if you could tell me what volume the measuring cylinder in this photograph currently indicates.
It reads 5 mL
